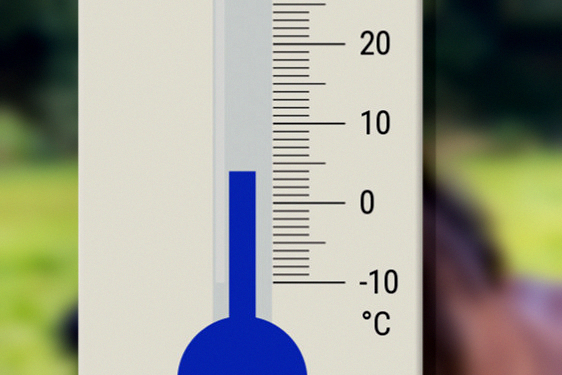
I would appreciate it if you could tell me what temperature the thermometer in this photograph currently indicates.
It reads 4 °C
